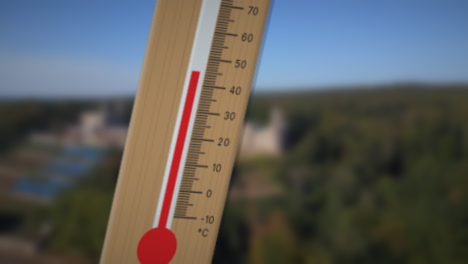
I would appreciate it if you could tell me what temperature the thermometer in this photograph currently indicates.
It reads 45 °C
